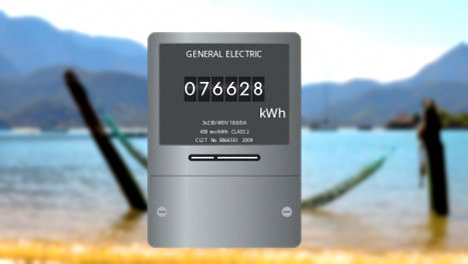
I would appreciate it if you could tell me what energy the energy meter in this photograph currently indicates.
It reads 76628 kWh
